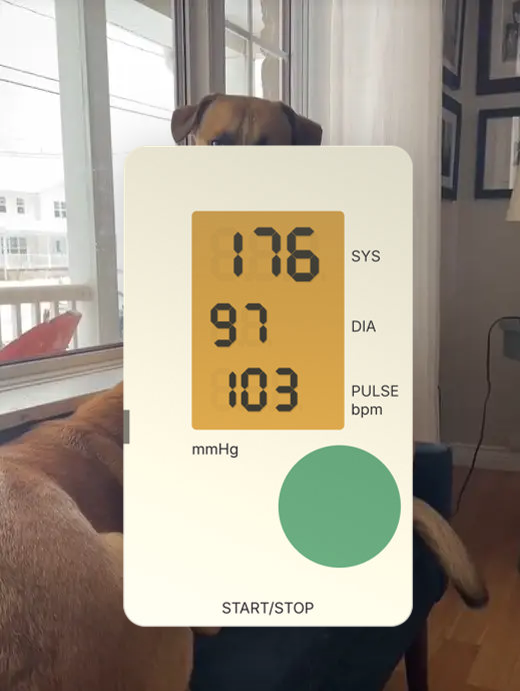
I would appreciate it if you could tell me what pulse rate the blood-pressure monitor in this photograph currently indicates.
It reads 103 bpm
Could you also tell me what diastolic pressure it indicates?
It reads 97 mmHg
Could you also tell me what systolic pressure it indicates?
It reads 176 mmHg
